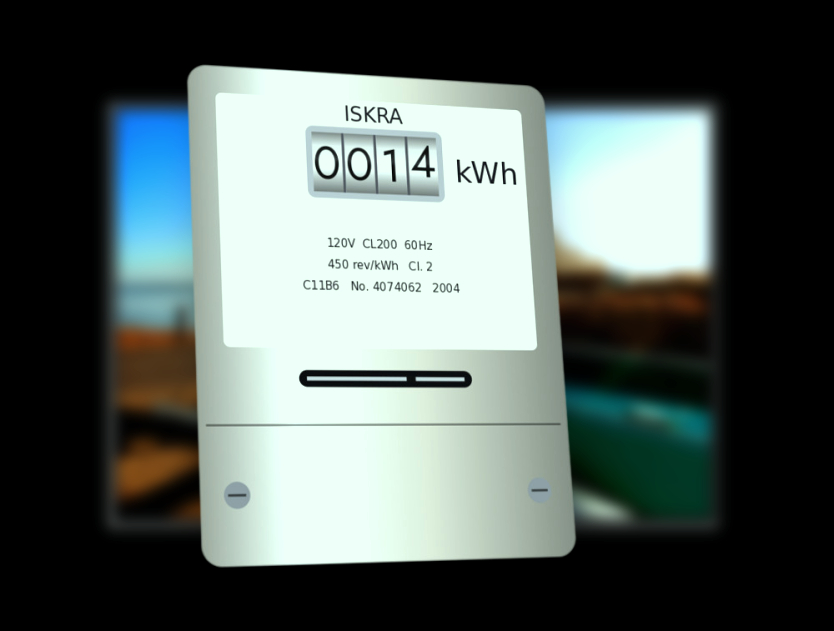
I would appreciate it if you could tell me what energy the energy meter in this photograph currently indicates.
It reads 14 kWh
